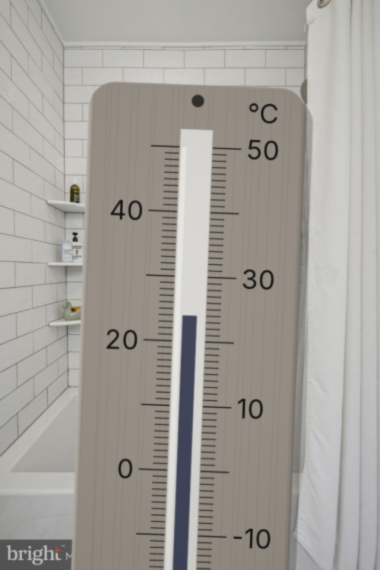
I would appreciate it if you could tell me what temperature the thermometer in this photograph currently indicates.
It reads 24 °C
